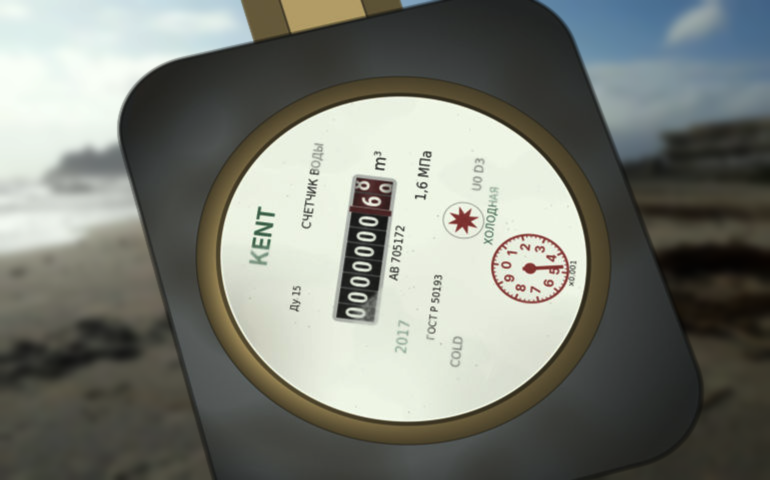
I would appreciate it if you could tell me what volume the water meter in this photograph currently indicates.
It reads 0.684 m³
